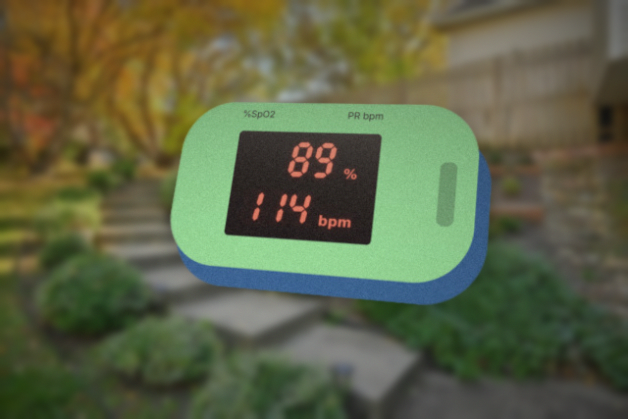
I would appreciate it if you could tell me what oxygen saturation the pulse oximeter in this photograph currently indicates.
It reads 89 %
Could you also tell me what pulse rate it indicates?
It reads 114 bpm
